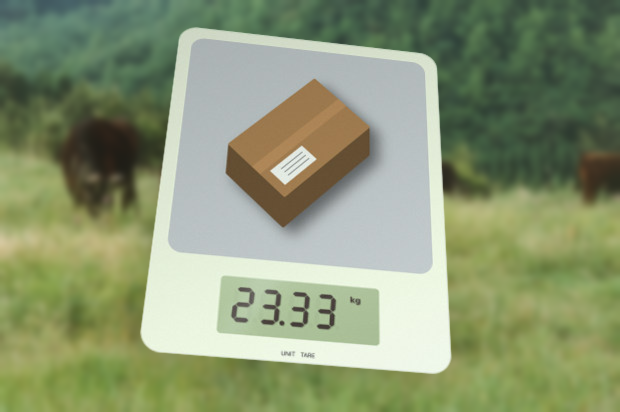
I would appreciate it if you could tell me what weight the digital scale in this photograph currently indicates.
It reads 23.33 kg
